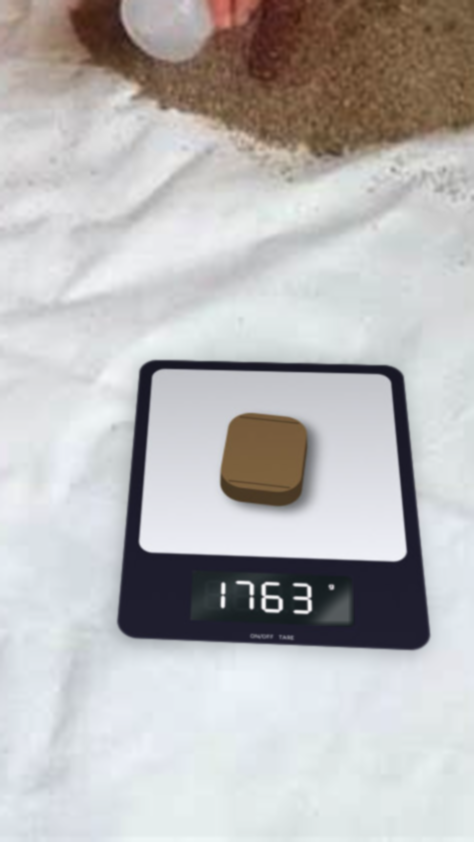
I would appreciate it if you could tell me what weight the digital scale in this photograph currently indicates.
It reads 1763 g
